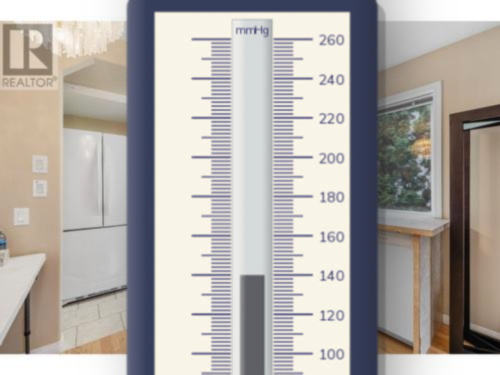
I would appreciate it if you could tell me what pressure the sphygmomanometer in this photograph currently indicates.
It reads 140 mmHg
